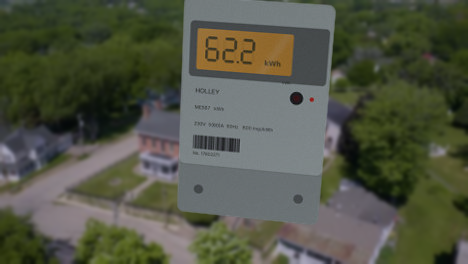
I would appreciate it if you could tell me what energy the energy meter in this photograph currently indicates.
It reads 62.2 kWh
